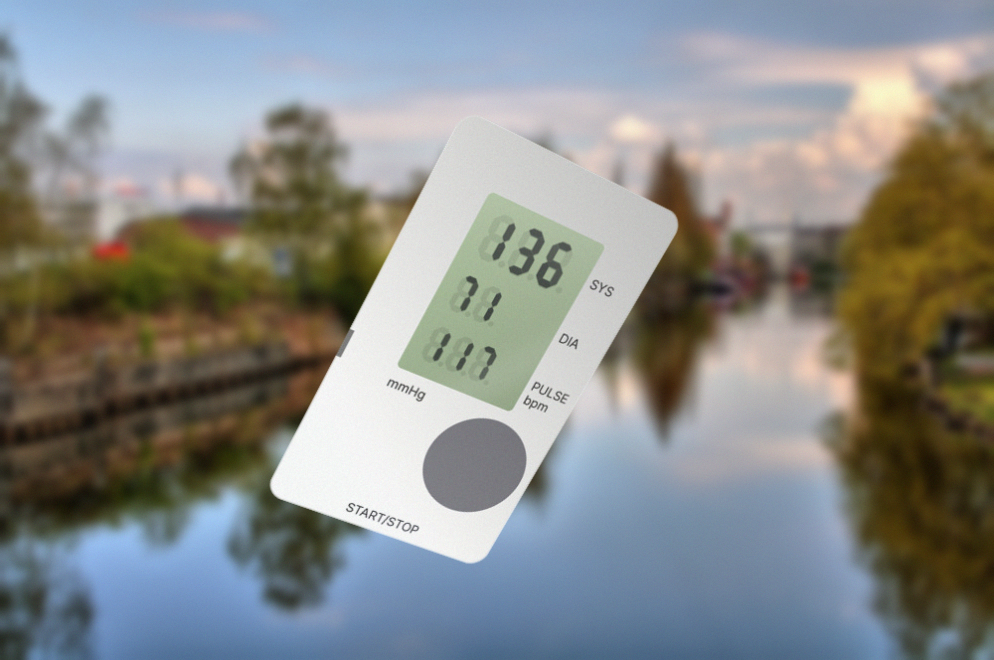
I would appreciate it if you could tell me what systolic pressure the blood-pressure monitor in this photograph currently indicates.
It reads 136 mmHg
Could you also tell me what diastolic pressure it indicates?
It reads 71 mmHg
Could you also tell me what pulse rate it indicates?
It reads 117 bpm
